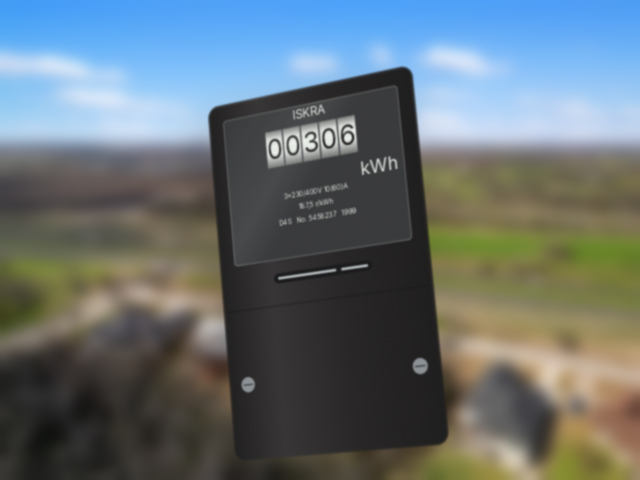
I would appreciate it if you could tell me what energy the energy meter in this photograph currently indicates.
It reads 306 kWh
